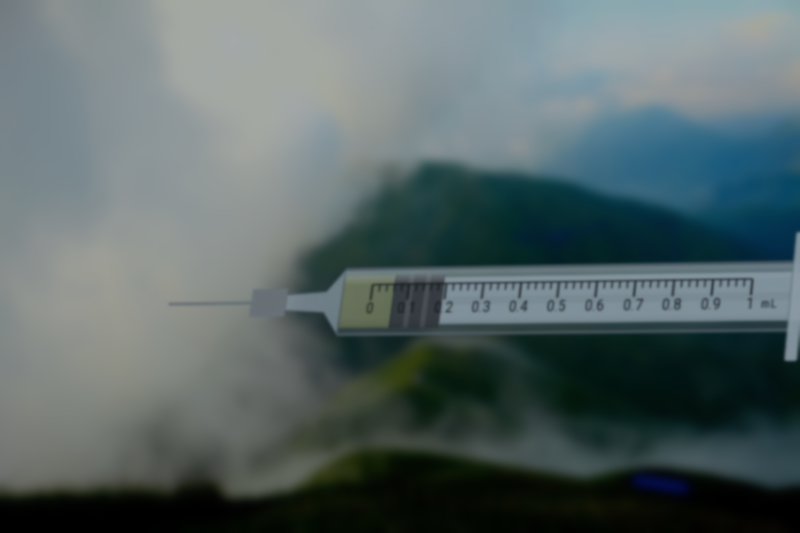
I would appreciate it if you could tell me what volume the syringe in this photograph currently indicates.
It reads 0.06 mL
